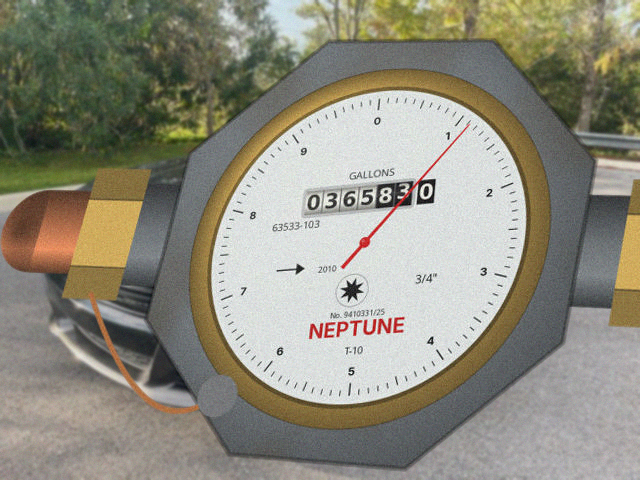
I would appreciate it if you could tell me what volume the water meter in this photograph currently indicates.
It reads 365831.1 gal
